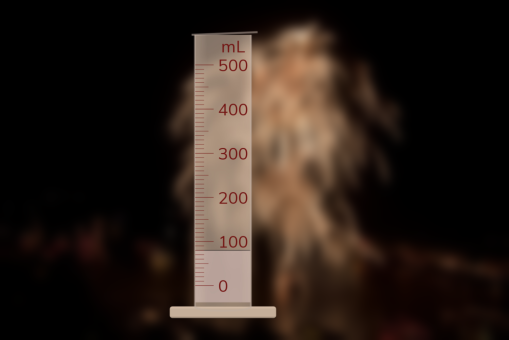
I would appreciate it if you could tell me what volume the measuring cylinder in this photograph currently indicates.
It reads 80 mL
